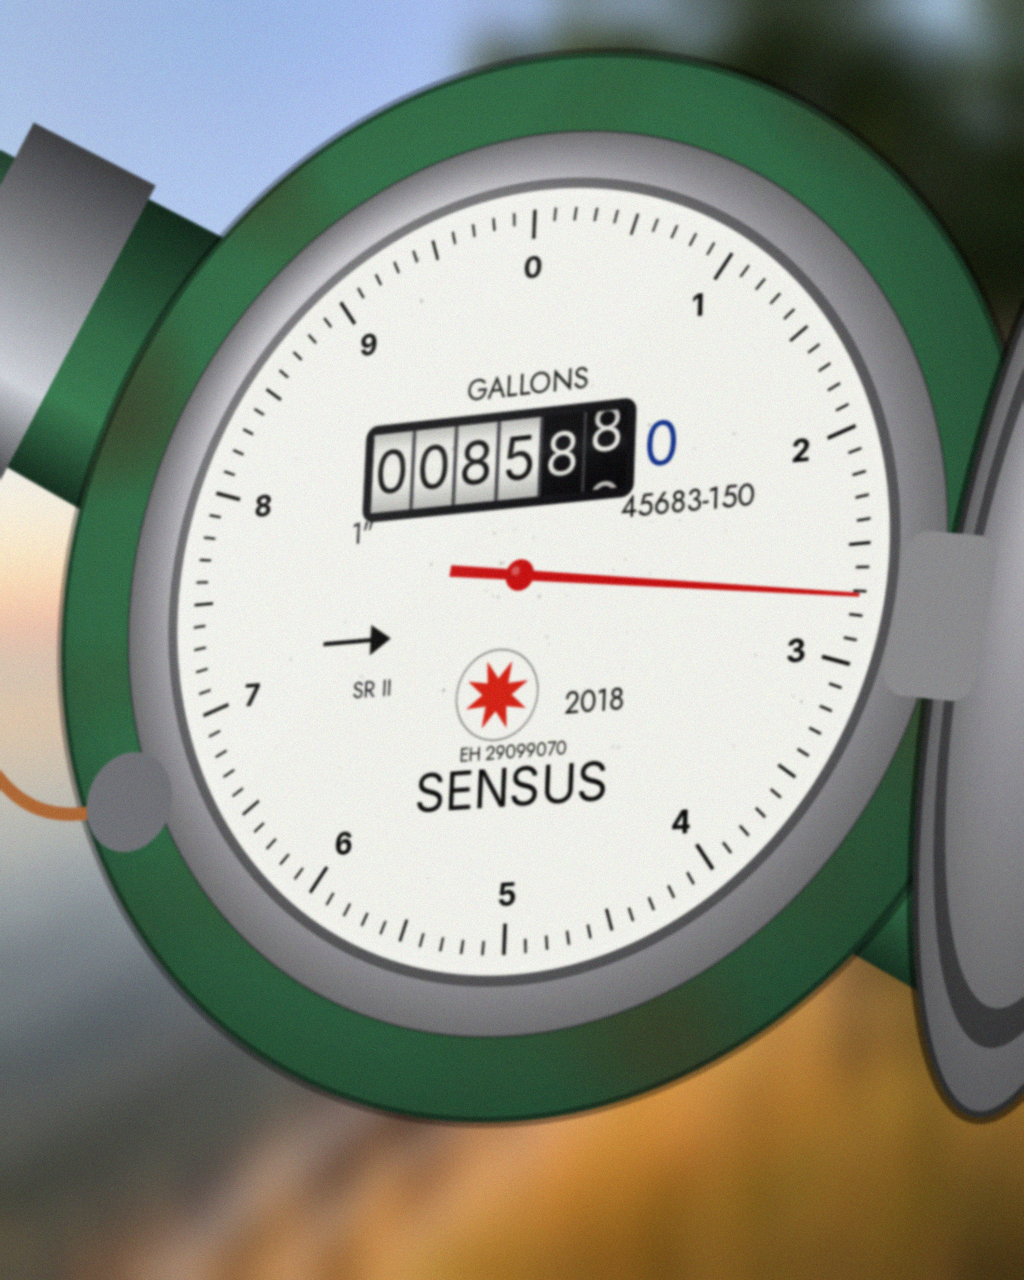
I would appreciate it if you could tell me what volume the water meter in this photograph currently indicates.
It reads 85882.7 gal
